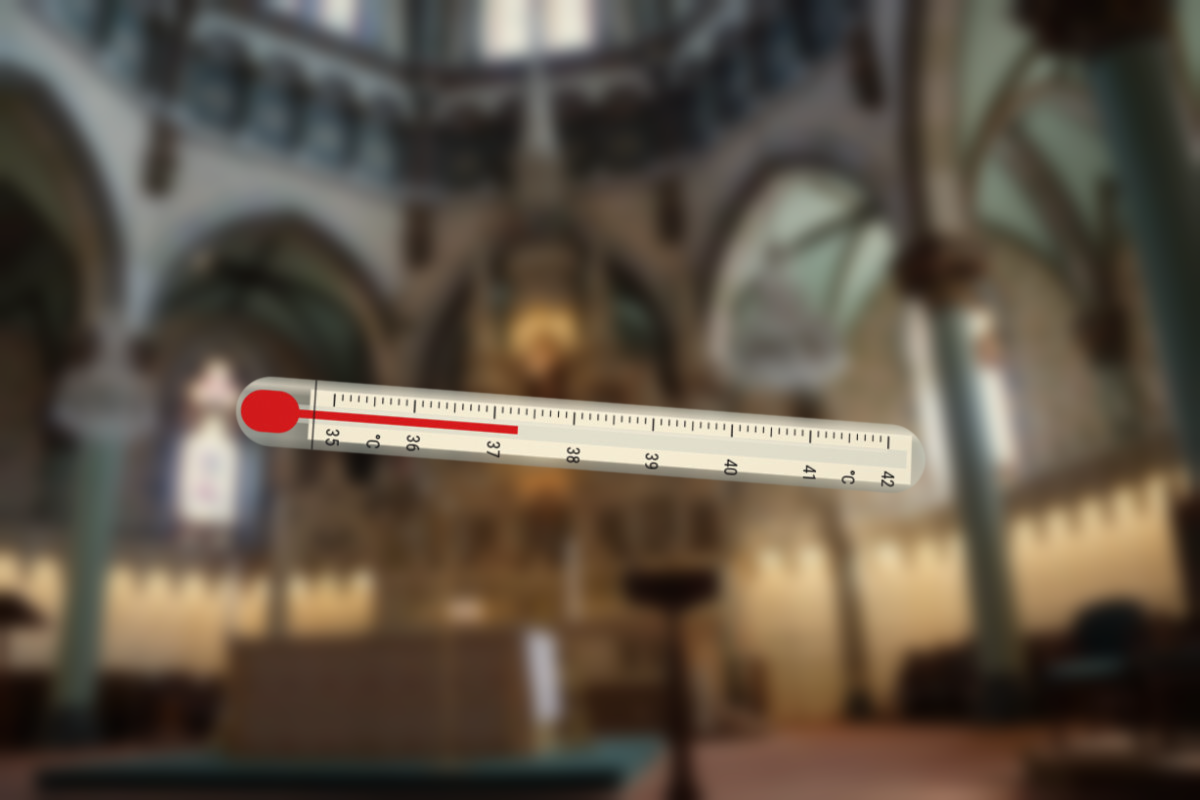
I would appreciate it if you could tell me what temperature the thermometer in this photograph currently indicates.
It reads 37.3 °C
